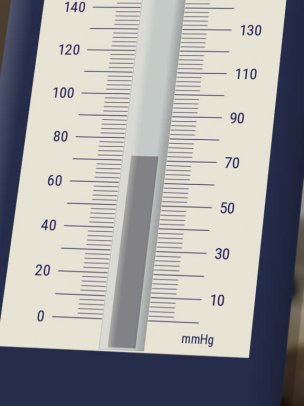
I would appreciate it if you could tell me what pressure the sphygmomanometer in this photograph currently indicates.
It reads 72 mmHg
